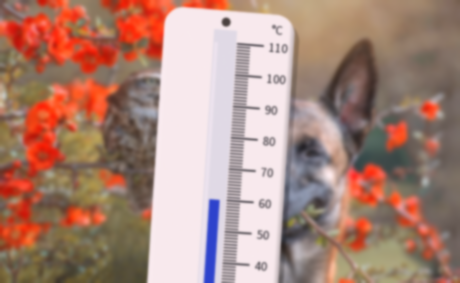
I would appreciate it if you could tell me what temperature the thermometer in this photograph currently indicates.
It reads 60 °C
